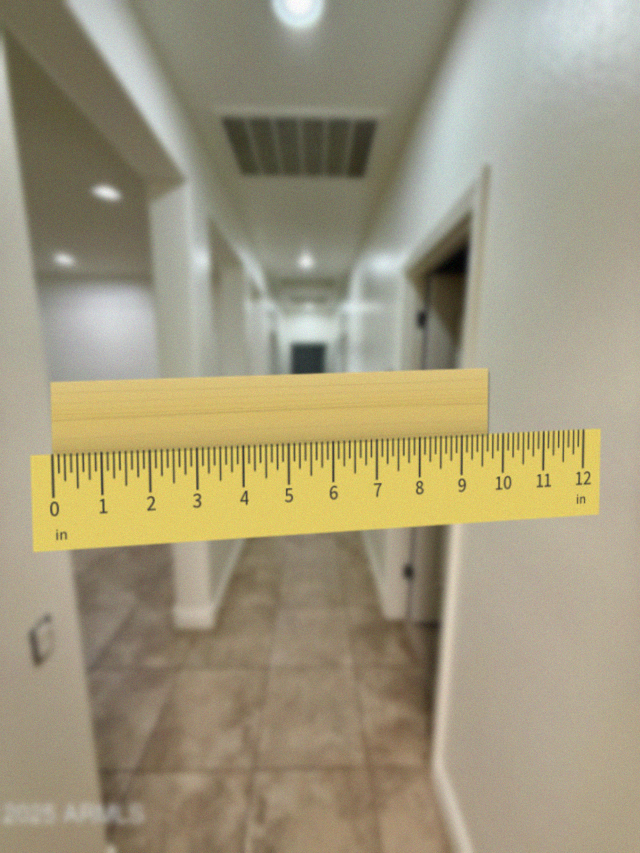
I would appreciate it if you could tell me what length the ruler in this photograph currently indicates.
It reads 9.625 in
